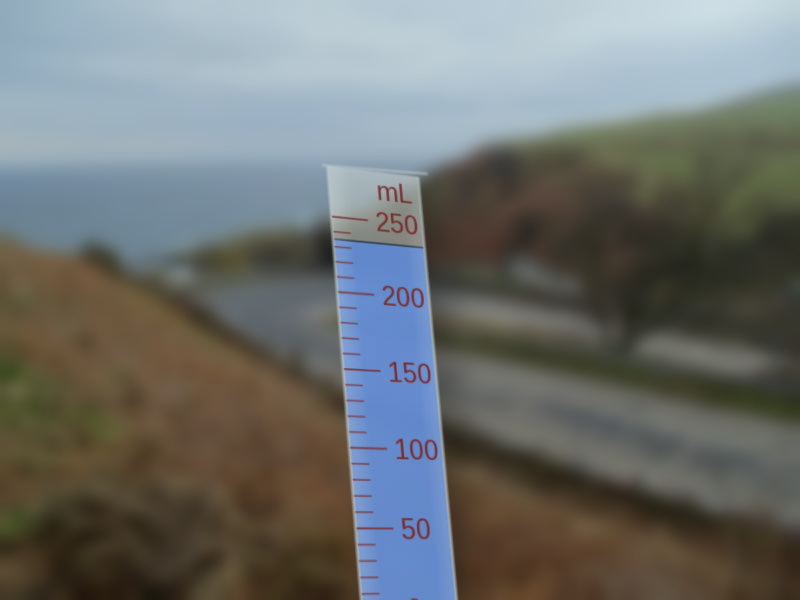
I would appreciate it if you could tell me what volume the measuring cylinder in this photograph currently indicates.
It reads 235 mL
